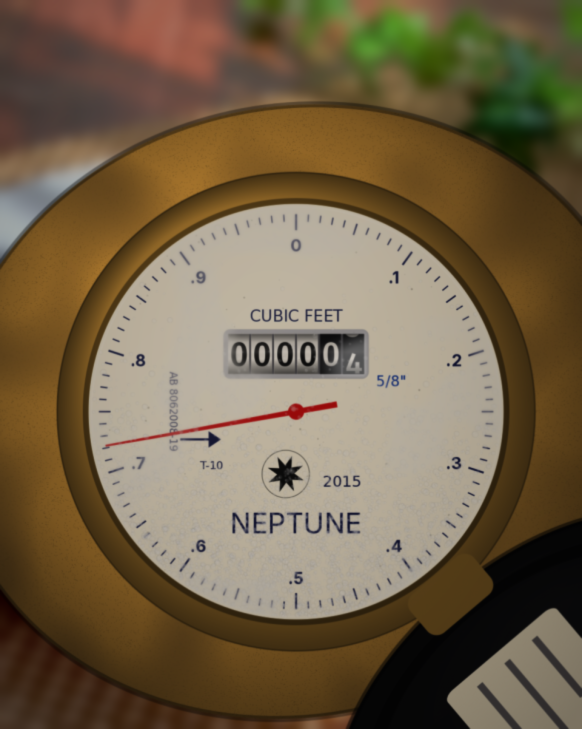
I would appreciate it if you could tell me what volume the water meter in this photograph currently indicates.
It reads 3.72 ft³
